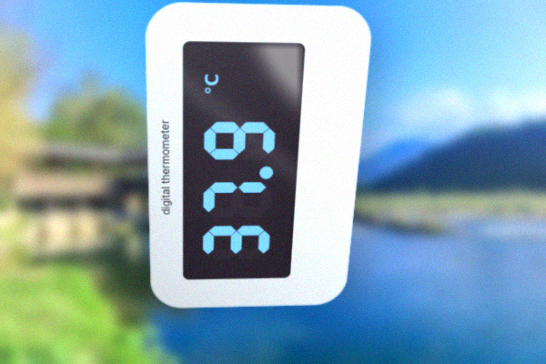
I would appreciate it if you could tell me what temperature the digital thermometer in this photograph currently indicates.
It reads 37.9 °C
